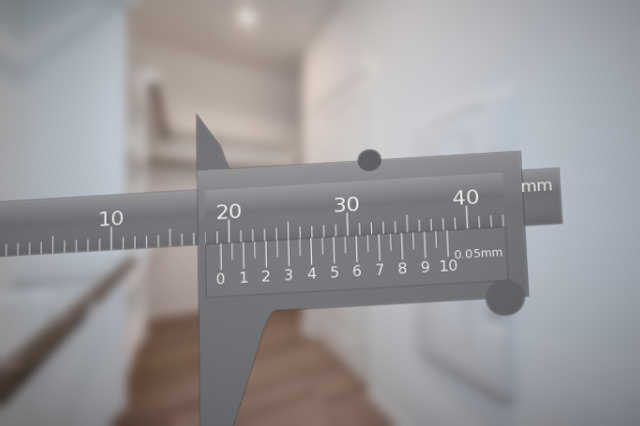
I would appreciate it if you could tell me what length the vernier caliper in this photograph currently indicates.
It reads 19.3 mm
